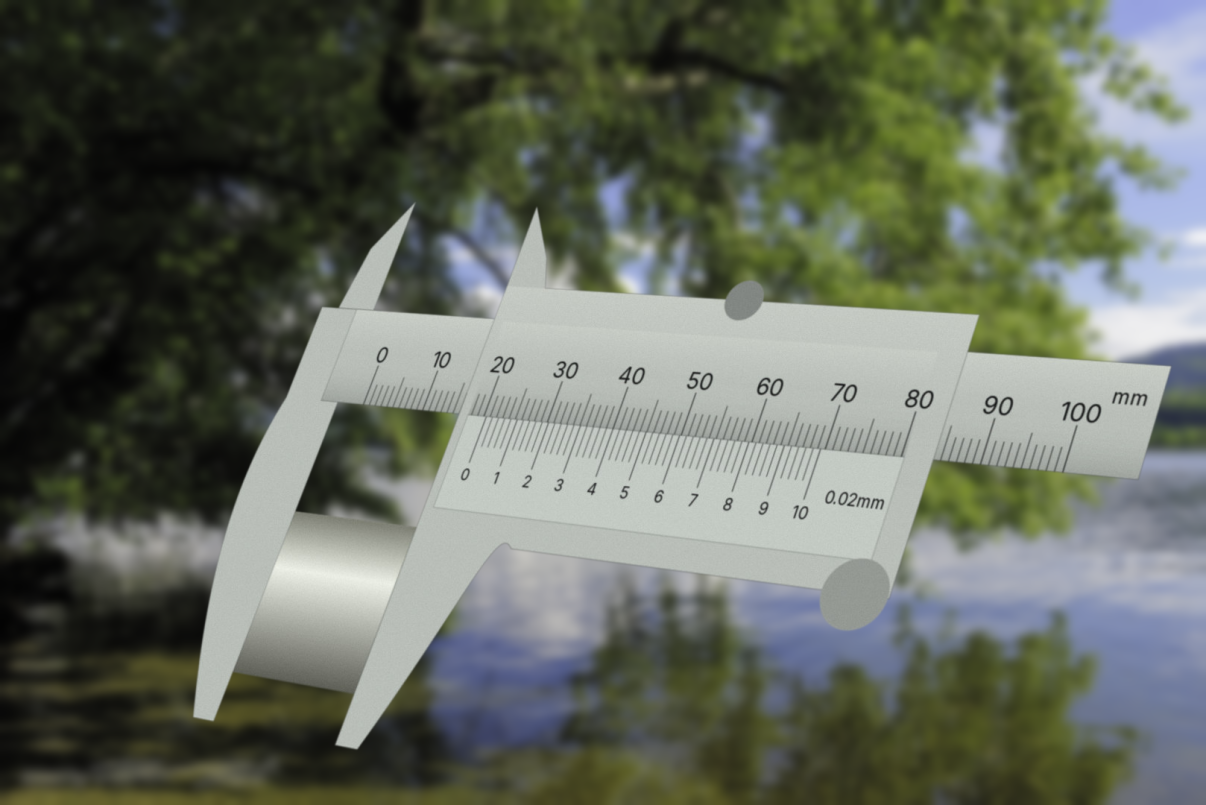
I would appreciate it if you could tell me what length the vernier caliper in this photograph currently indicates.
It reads 20.4 mm
